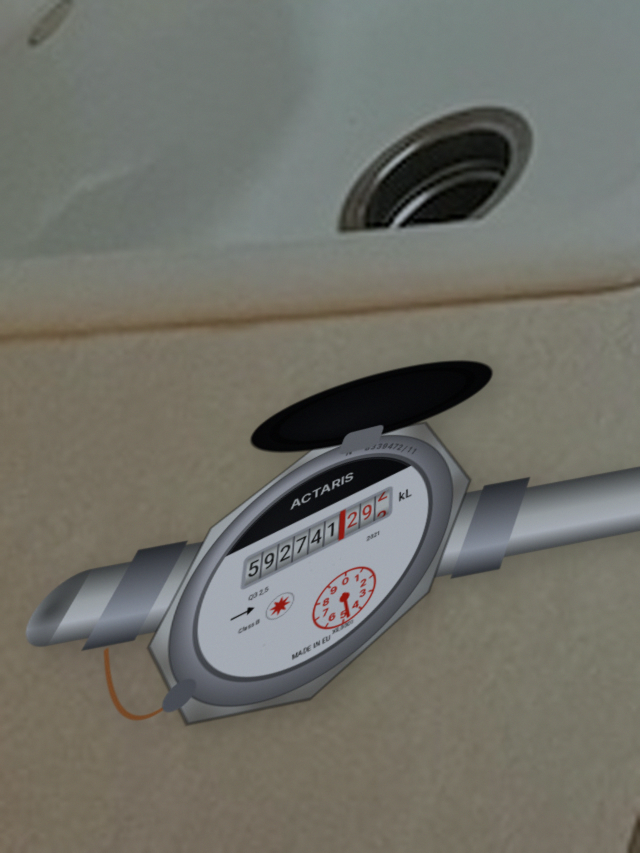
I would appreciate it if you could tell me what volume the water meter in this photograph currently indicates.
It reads 592741.2924 kL
